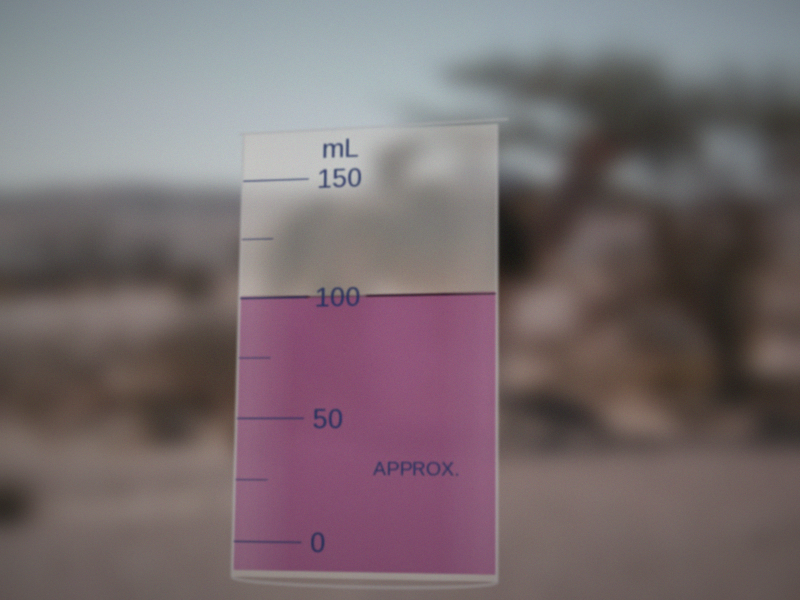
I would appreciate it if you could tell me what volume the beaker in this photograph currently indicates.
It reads 100 mL
